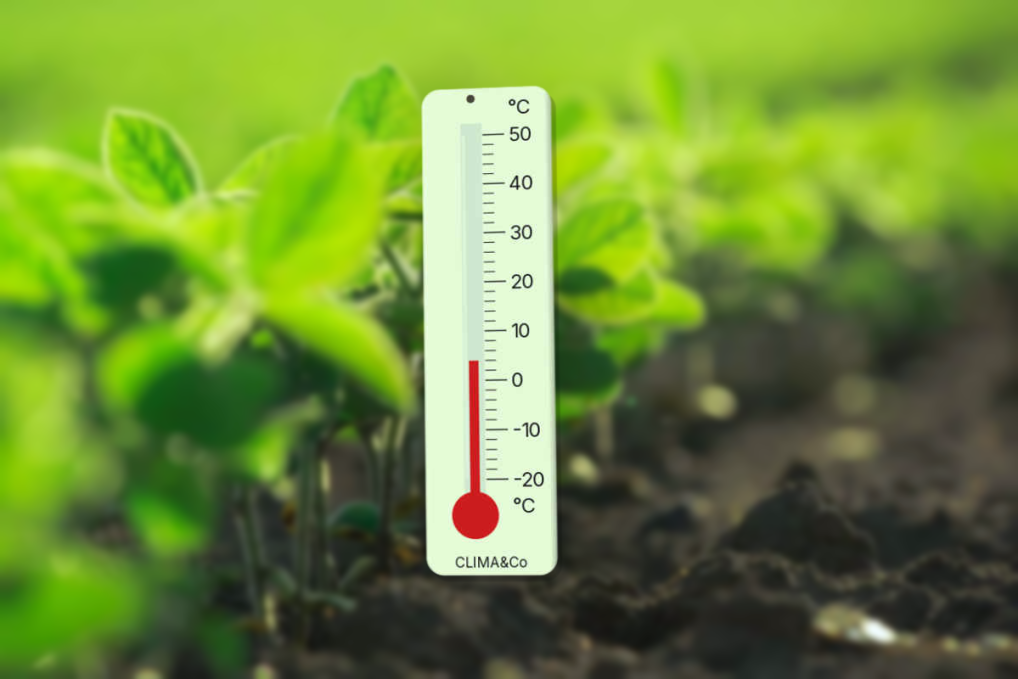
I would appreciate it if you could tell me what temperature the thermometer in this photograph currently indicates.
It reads 4 °C
